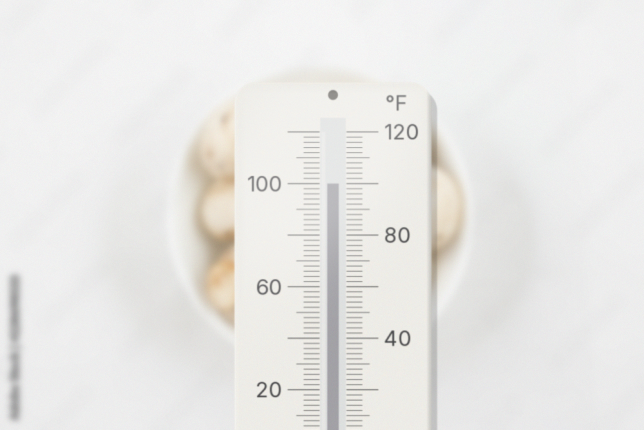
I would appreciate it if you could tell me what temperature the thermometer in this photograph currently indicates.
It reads 100 °F
